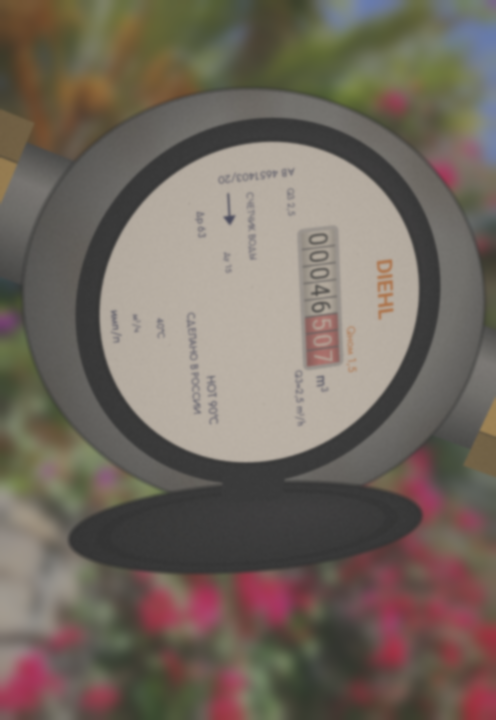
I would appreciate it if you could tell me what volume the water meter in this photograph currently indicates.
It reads 46.507 m³
